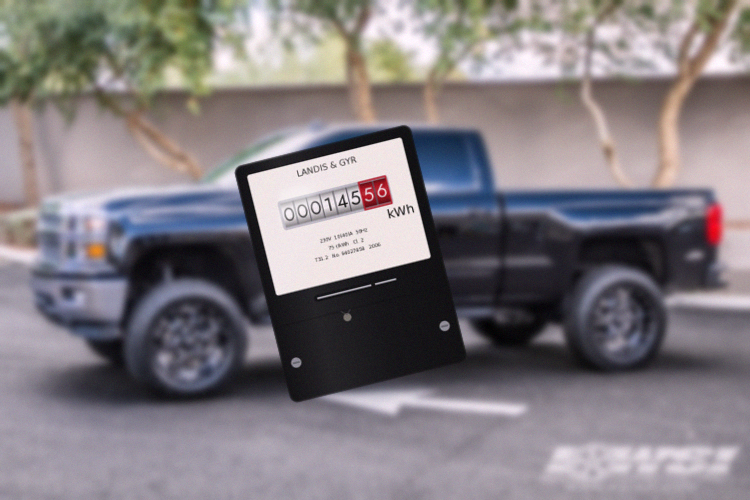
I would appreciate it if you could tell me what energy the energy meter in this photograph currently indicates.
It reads 145.56 kWh
